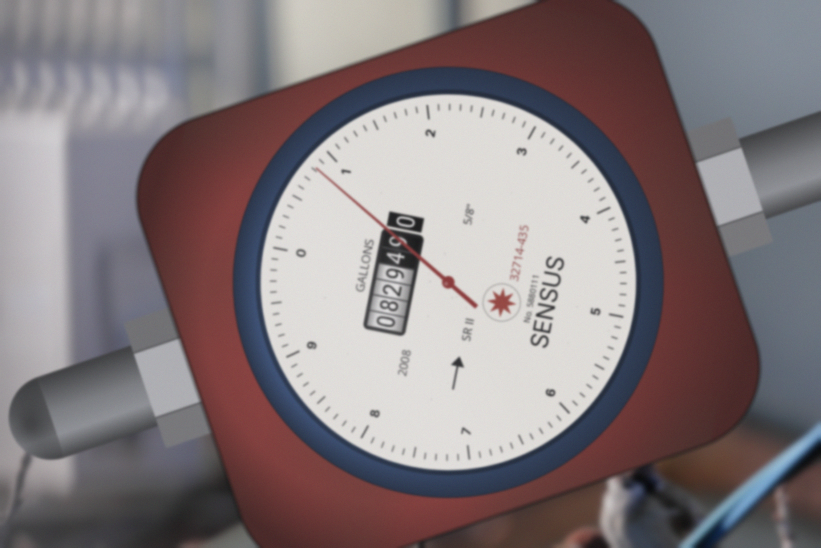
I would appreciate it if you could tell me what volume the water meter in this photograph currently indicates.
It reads 829490.8 gal
